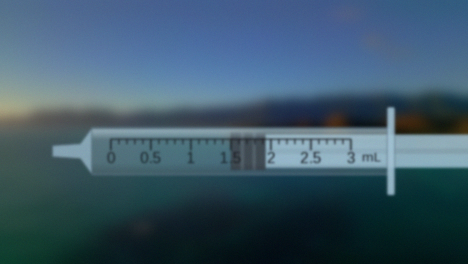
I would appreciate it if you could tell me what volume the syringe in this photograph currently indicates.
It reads 1.5 mL
